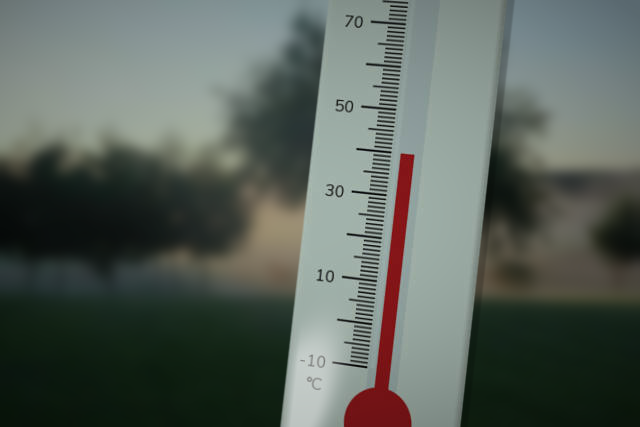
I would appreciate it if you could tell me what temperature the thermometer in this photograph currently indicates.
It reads 40 °C
